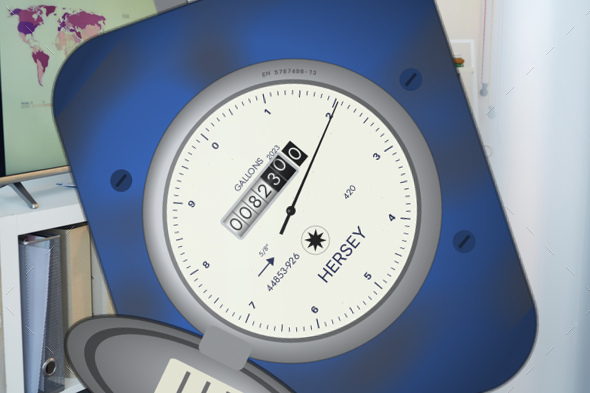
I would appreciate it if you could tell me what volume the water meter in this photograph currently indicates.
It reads 82302.0 gal
